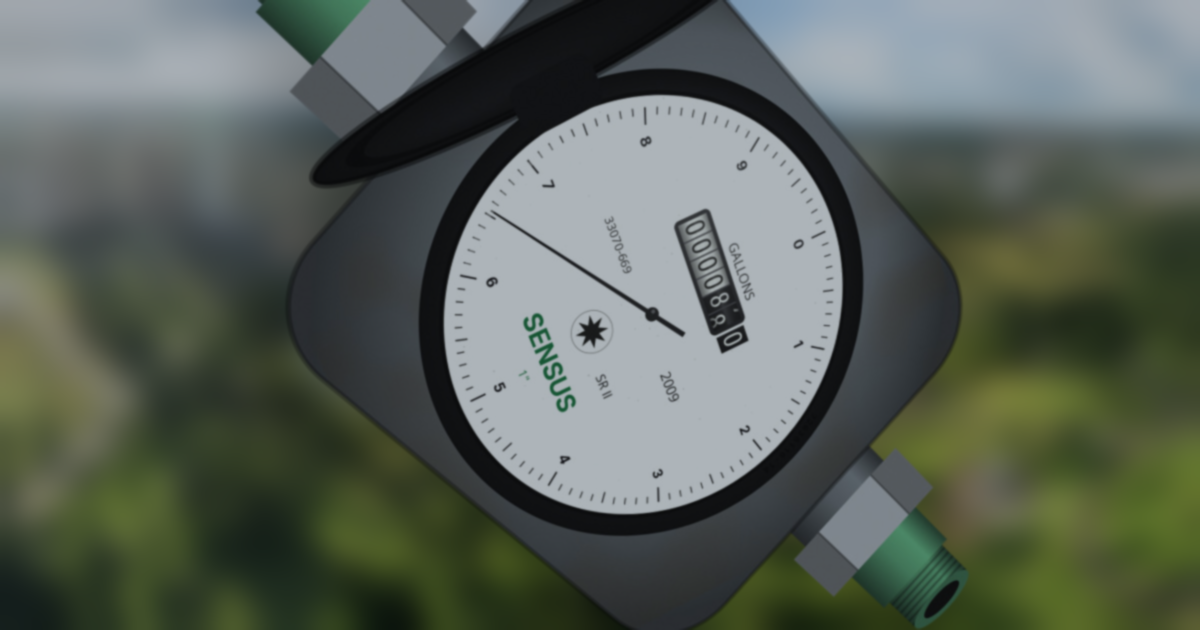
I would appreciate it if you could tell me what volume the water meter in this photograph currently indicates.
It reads 876.5 gal
